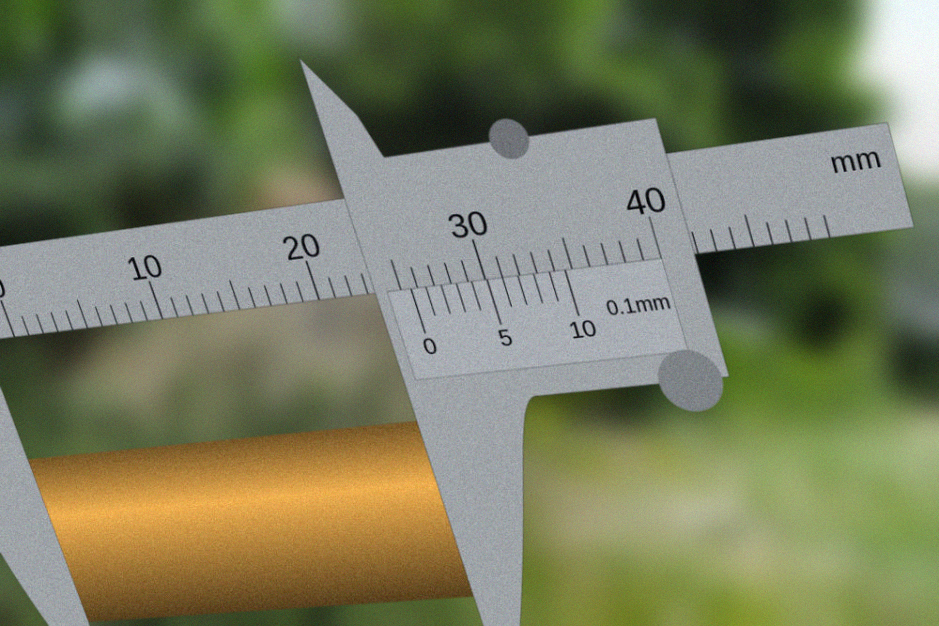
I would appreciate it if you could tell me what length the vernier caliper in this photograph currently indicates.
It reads 25.6 mm
